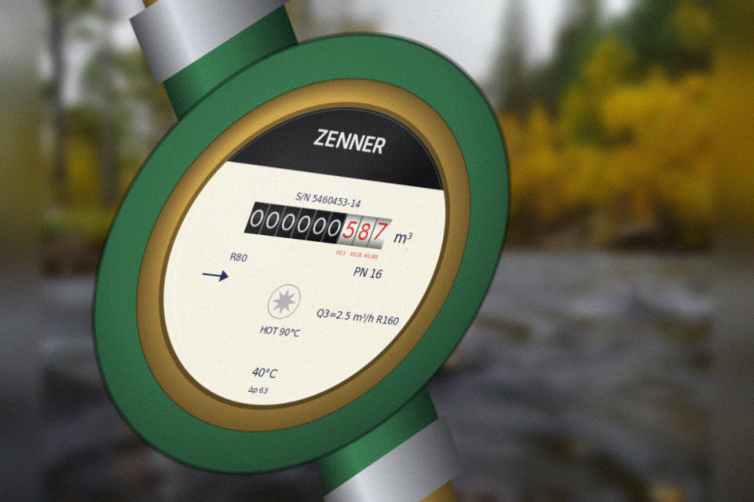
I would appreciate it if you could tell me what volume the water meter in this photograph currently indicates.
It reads 0.587 m³
